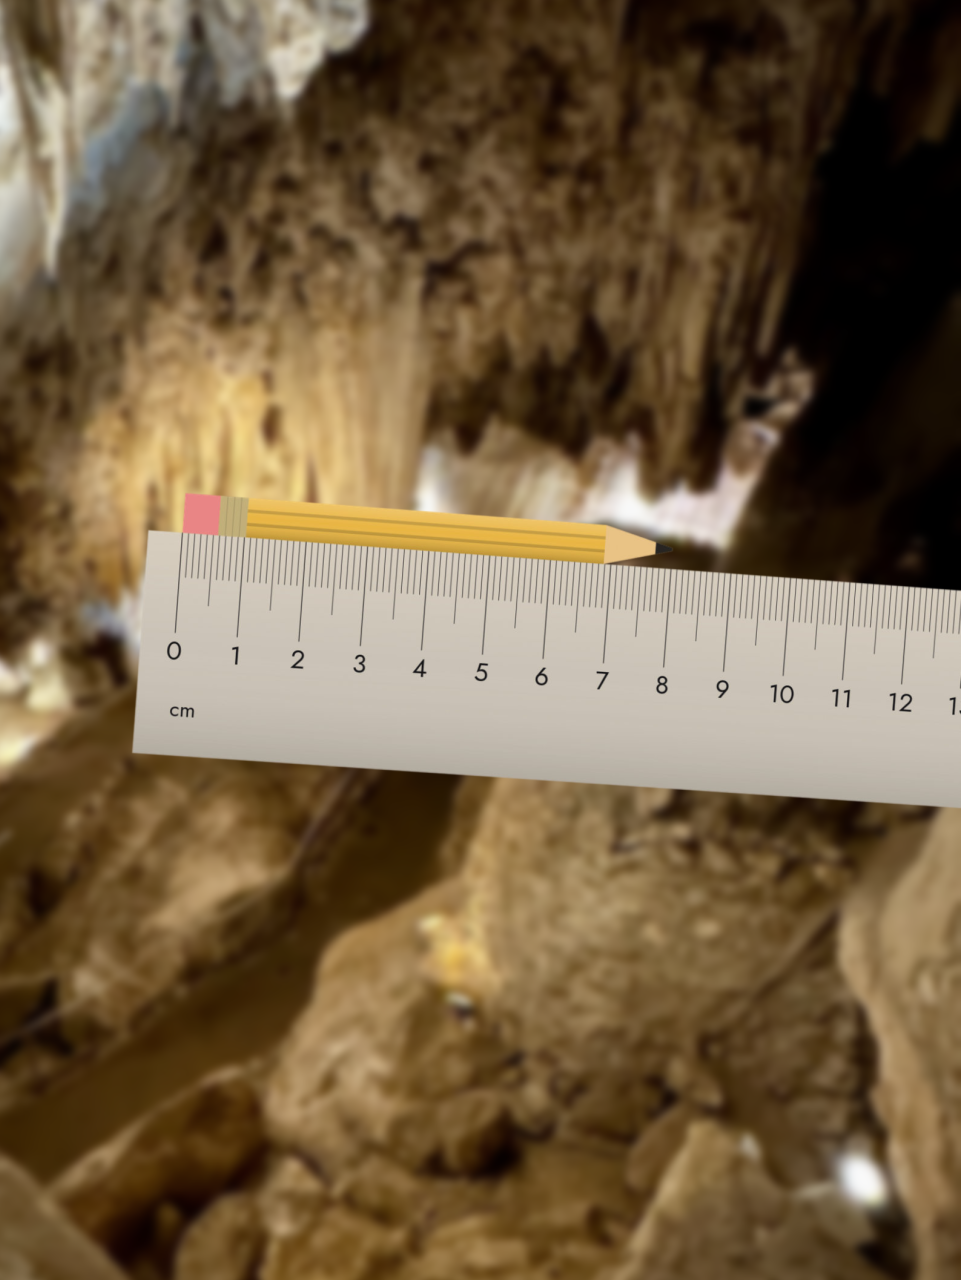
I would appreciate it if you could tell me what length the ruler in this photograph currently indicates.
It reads 8 cm
